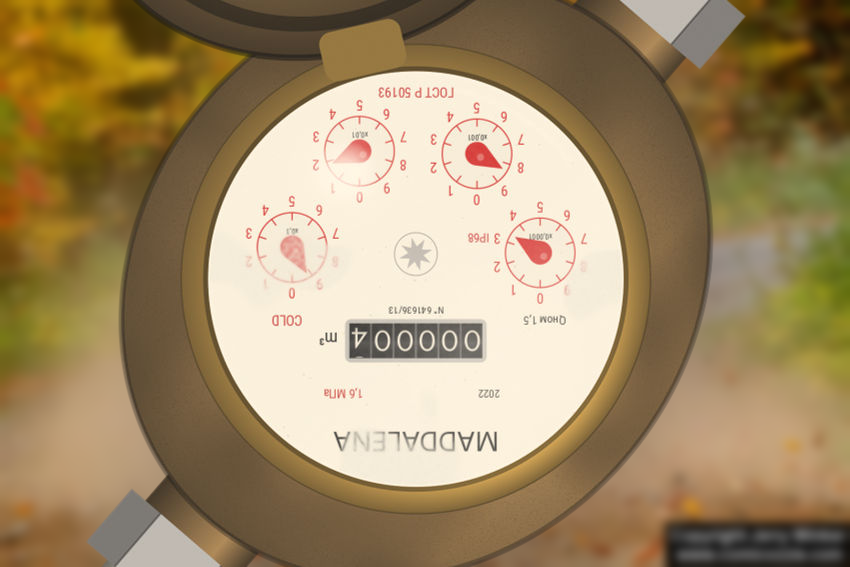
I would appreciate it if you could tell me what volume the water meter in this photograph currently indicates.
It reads 3.9183 m³
